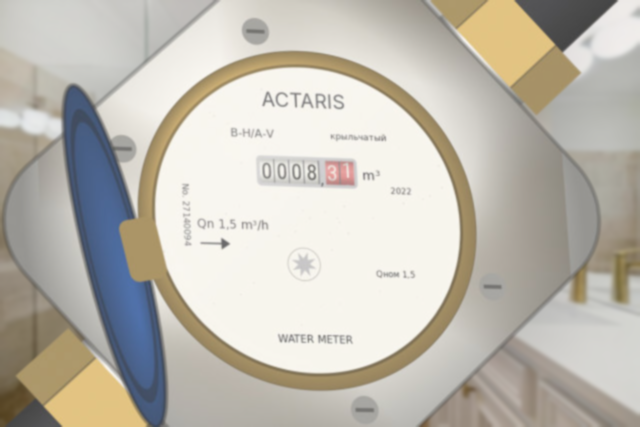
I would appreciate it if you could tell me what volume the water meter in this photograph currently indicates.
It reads 8.31 m³
